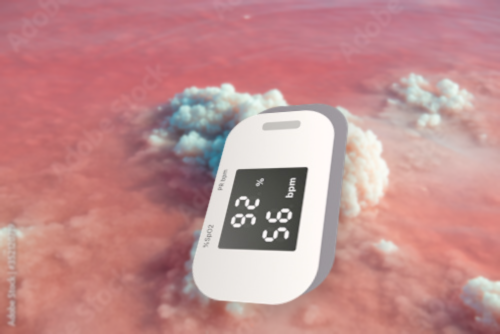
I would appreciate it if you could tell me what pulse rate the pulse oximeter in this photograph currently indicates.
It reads 56 bpm
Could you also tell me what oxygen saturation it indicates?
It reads 92 %
